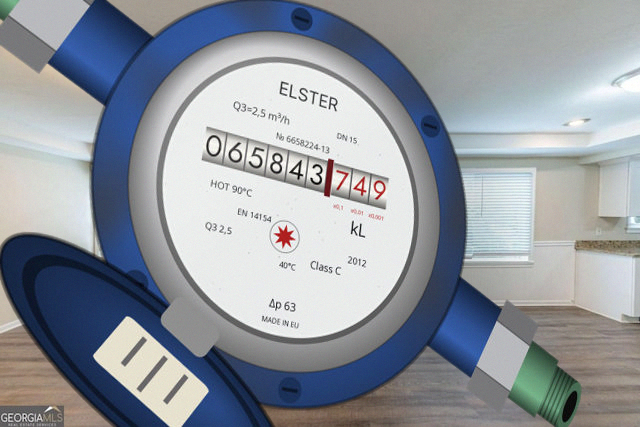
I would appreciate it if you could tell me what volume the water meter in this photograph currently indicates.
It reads 65843.749 kL
